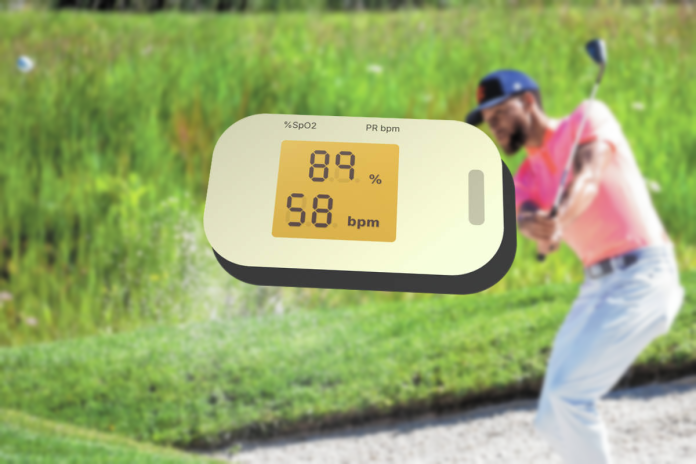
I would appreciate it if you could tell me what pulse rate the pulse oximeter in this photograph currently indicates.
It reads 58 bpm
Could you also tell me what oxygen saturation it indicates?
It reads 89 %
